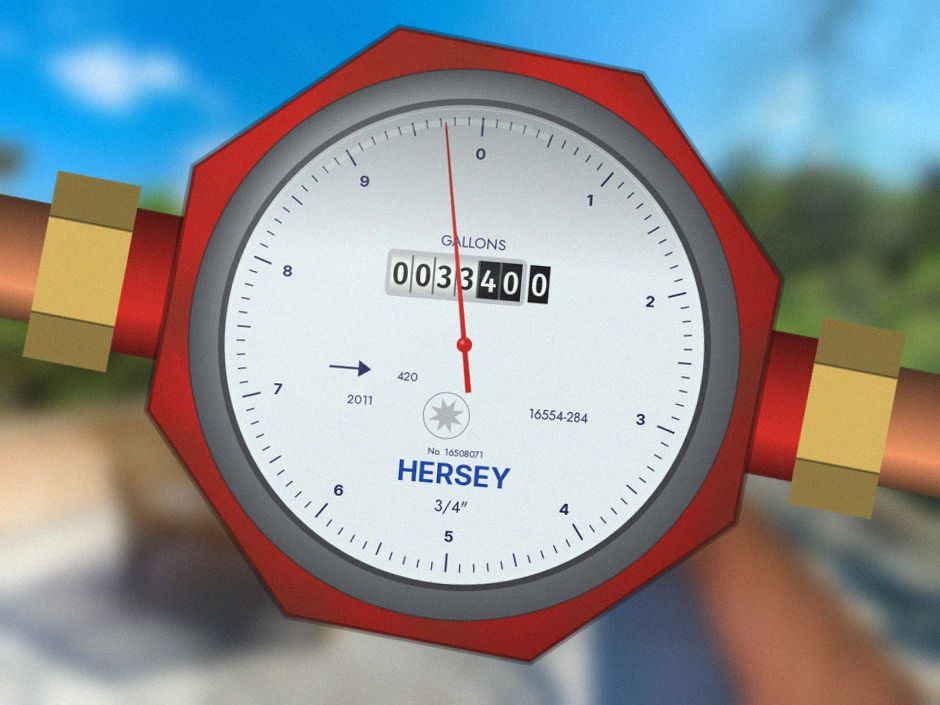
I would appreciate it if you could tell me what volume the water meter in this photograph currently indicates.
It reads 33399.7 gal
